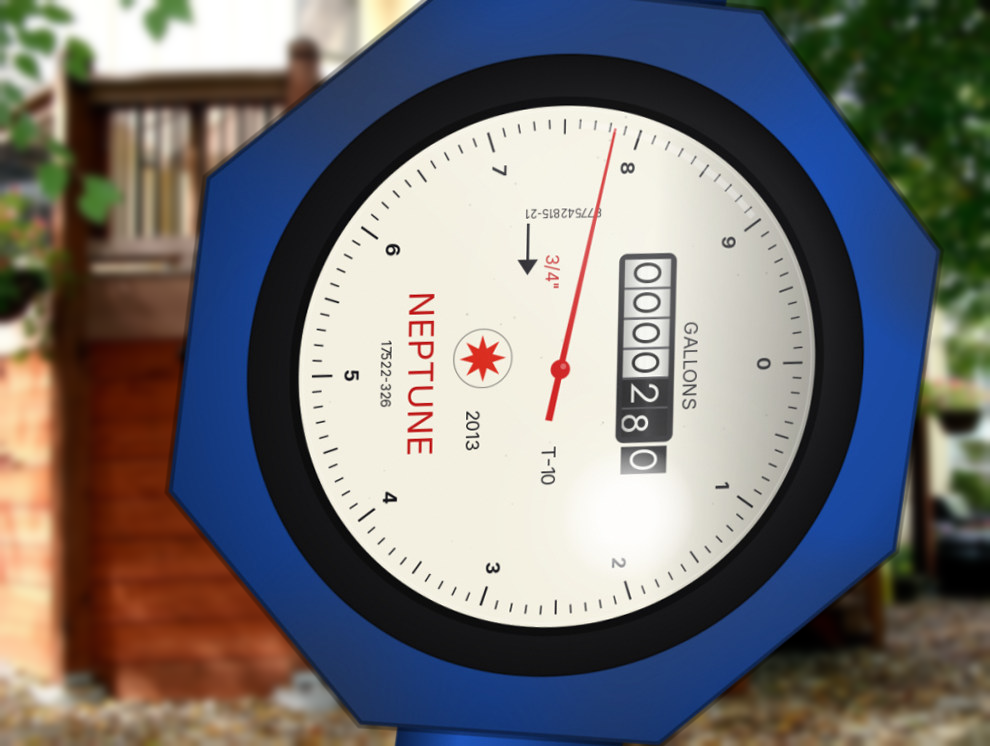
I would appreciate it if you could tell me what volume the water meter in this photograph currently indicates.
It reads 277.8 gal
